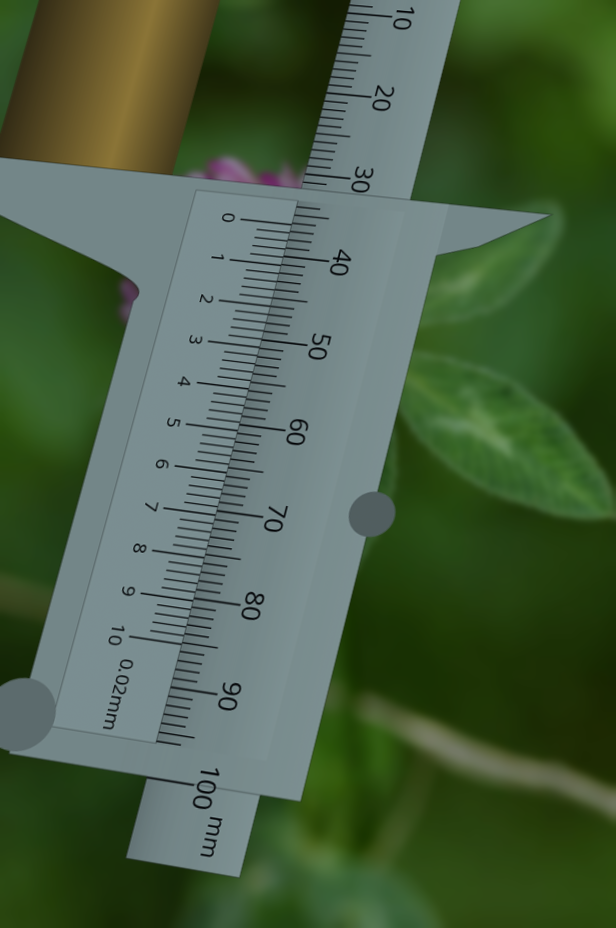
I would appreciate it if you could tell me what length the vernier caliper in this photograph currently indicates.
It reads 36.2 mm
